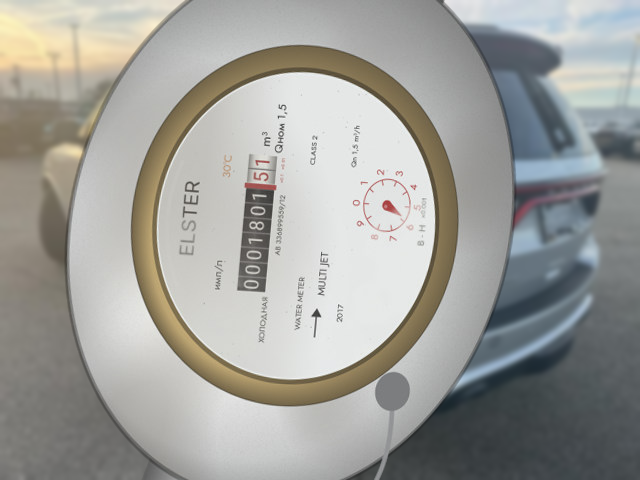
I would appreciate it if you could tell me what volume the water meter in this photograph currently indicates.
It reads 1801.515 m³
